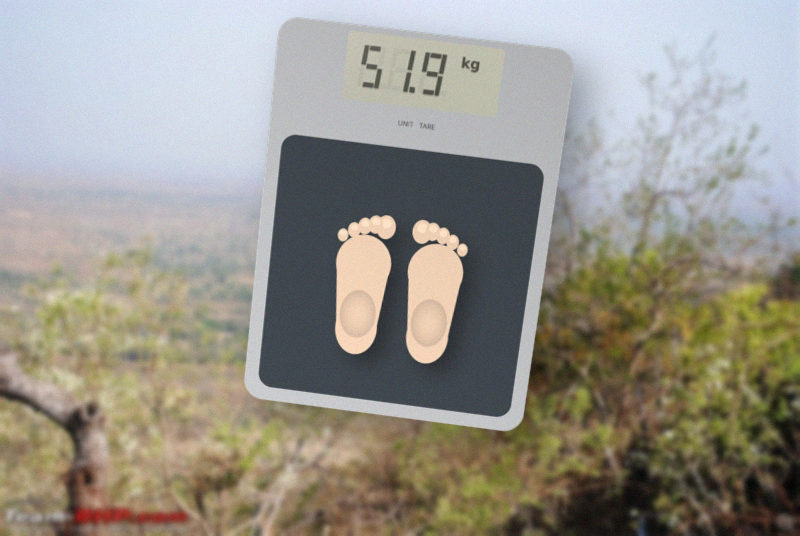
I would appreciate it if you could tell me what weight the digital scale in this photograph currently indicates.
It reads 51.9 kg
